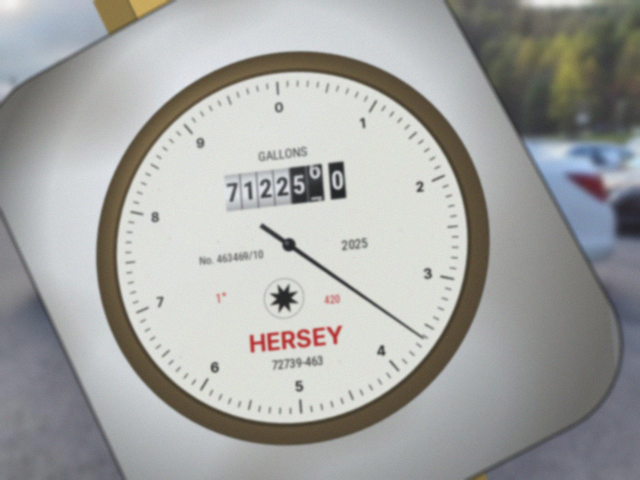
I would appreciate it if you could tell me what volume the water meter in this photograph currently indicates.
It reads 7122563.6 gal
